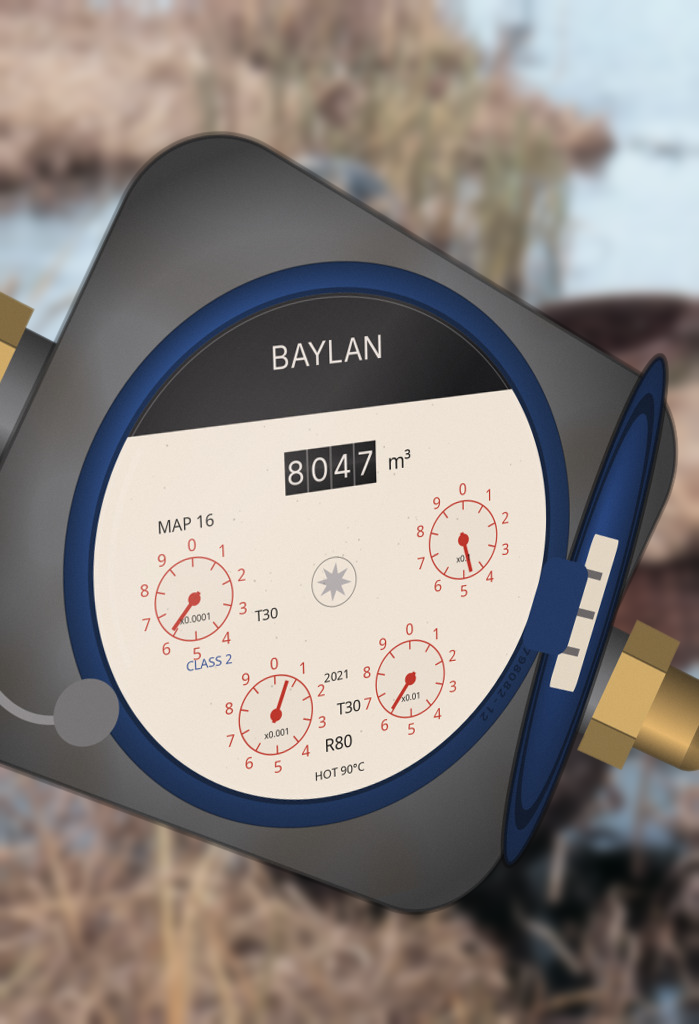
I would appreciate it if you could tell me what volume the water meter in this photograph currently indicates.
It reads 8047.4606 m³
